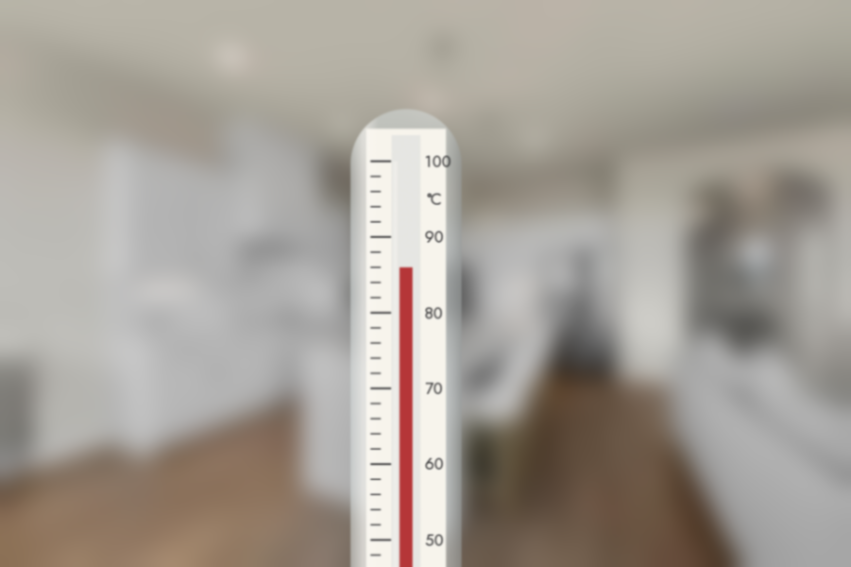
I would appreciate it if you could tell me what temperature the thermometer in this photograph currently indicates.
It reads 86 °C
